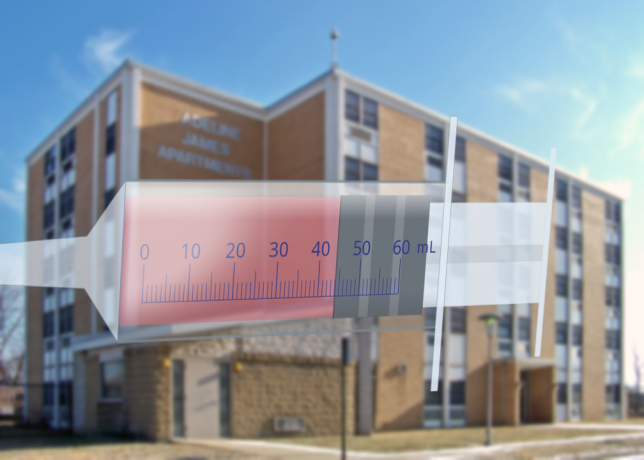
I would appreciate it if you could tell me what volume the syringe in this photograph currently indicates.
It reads 44 mL
